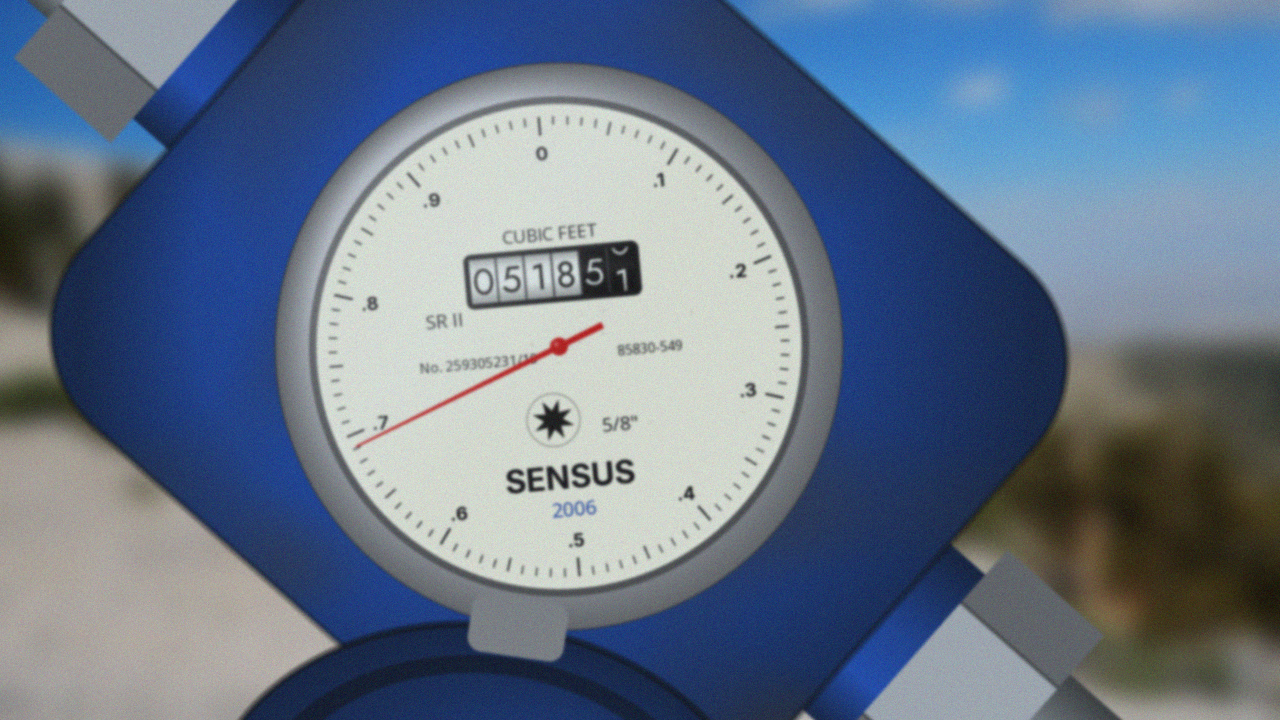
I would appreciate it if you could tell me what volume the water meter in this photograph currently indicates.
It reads 51850.69 ft³
